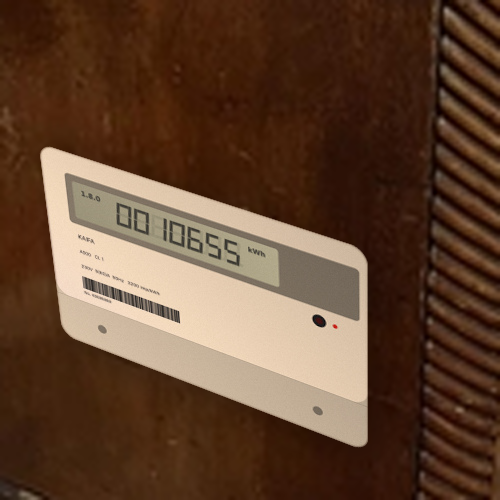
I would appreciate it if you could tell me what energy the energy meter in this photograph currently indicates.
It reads 10655 kWh
